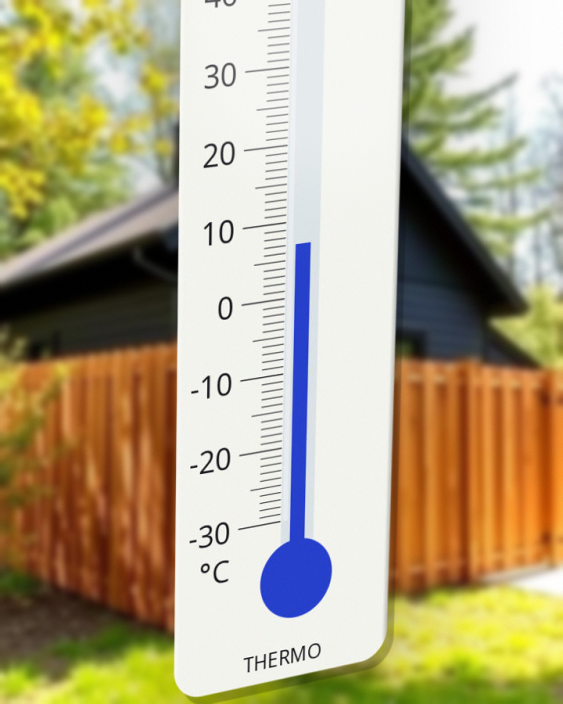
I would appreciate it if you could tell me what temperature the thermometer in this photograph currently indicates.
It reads 7 °C
